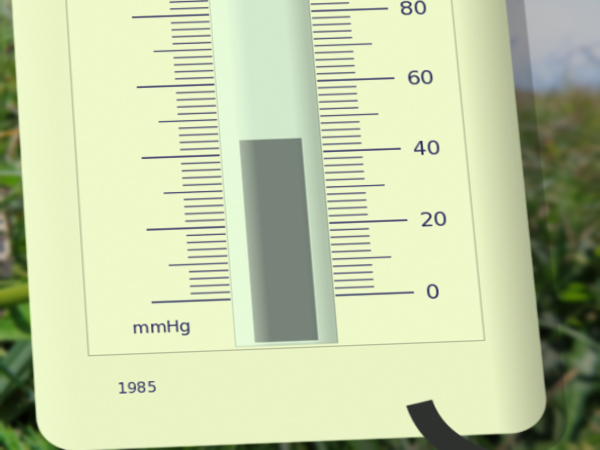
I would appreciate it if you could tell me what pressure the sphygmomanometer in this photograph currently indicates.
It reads 44 mmHg
